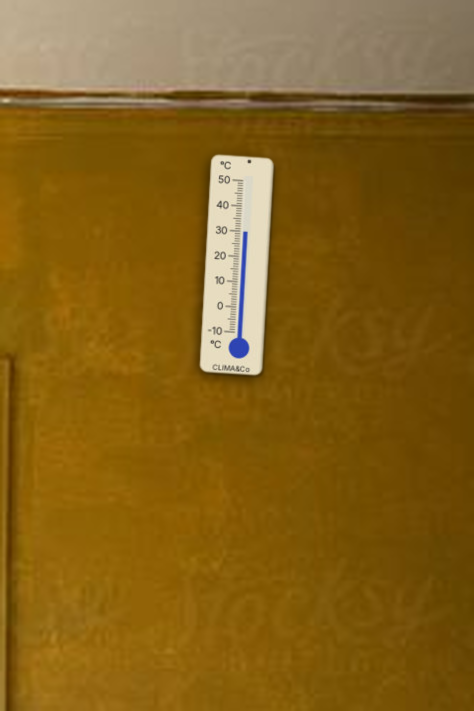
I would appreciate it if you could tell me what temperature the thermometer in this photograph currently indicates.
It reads 30 °C
